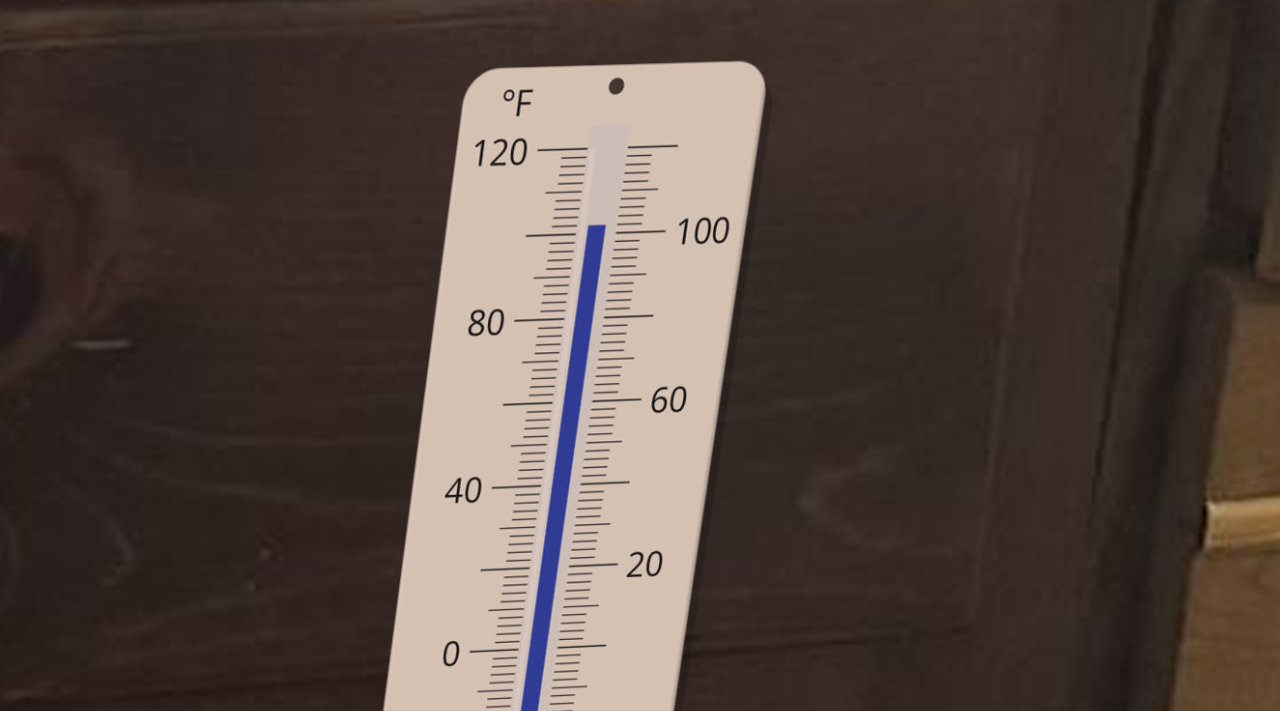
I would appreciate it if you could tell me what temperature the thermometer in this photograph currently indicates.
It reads 102 °F
